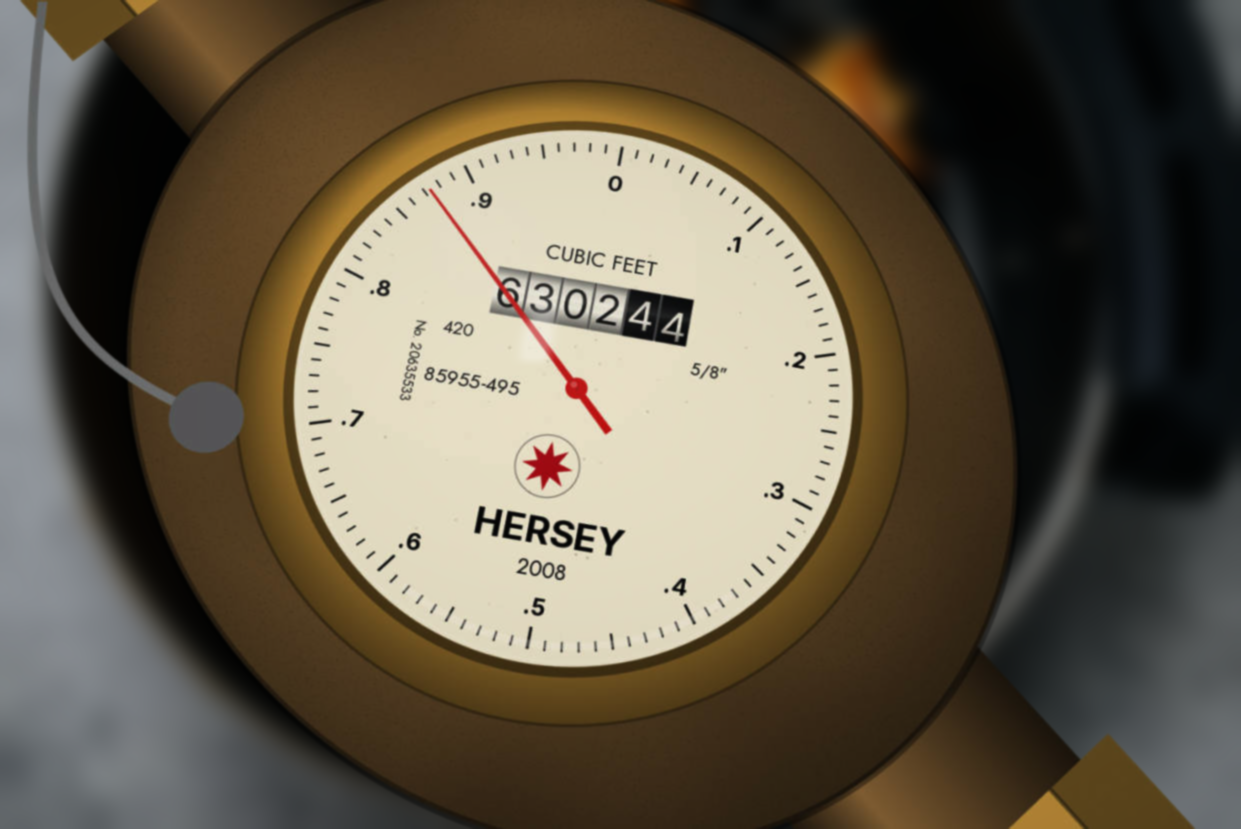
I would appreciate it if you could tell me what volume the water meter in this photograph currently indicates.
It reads 630243.87 ft³
